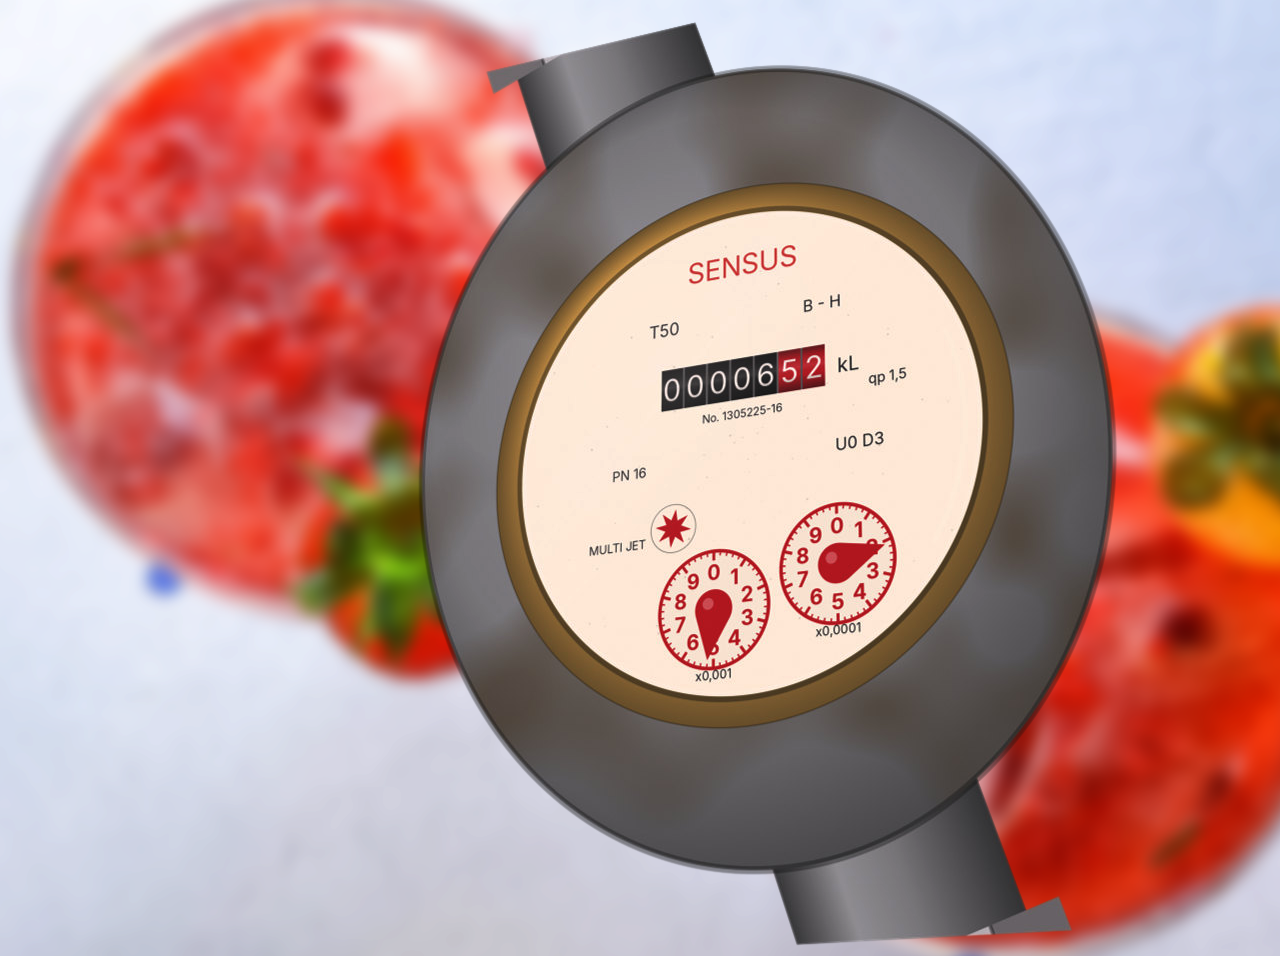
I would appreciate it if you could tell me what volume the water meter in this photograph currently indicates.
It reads 6.5252 kL
